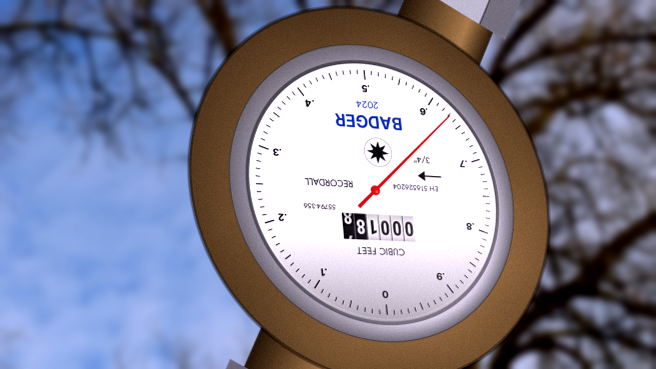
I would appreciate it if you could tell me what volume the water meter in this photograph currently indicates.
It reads 187.63 ft³
